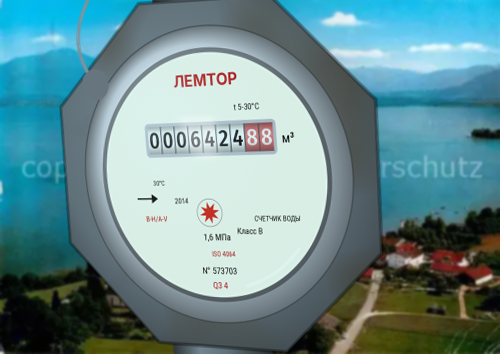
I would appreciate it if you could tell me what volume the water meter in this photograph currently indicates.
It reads 6424.88 m³
